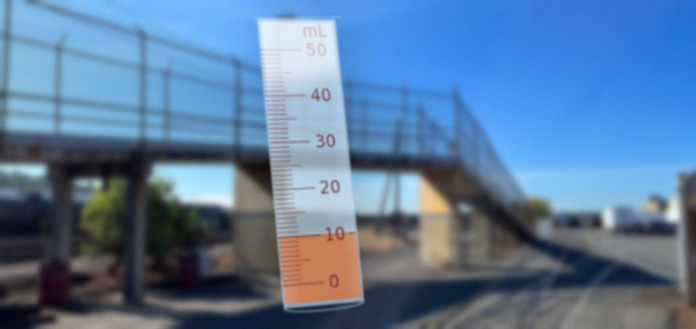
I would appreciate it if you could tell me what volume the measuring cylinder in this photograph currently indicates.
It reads 10 mL
